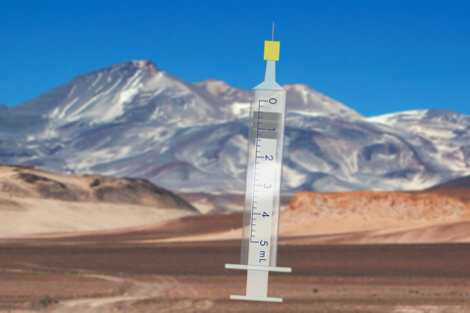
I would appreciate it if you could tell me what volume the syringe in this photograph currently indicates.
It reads 0.4 mL
